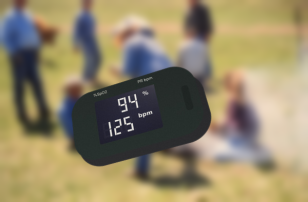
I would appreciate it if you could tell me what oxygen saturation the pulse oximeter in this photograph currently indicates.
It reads 94 %
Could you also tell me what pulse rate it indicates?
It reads 125 bpm
